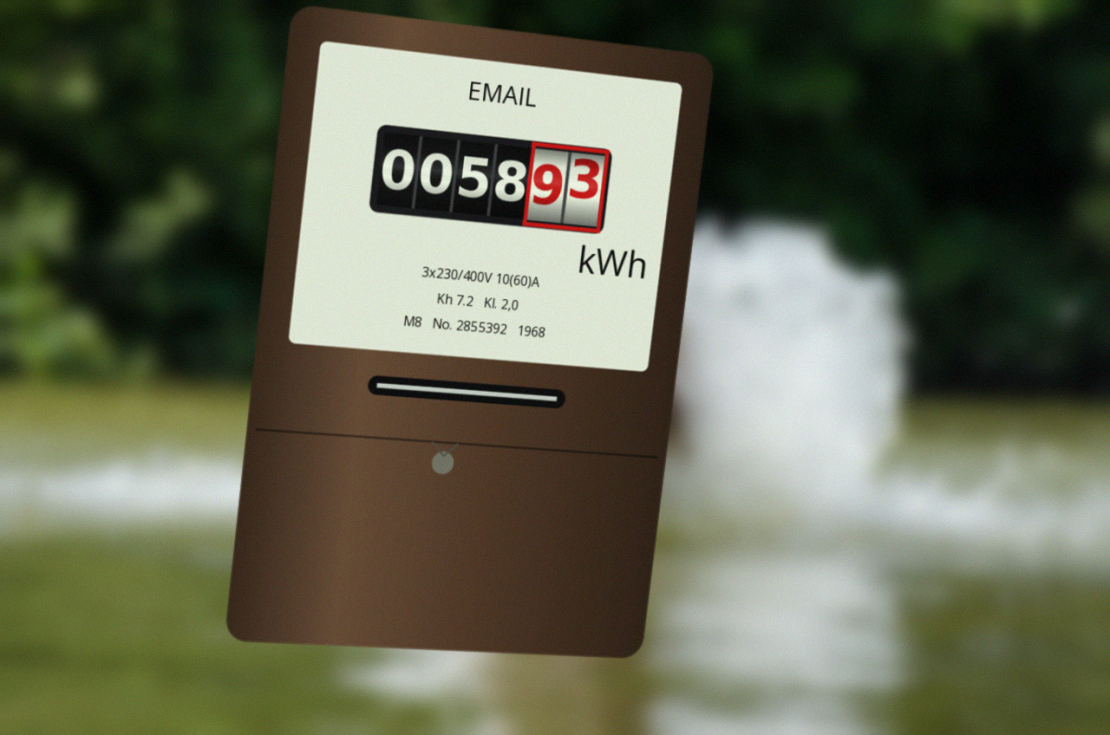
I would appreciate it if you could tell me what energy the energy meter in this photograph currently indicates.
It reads 58.93 kWh
